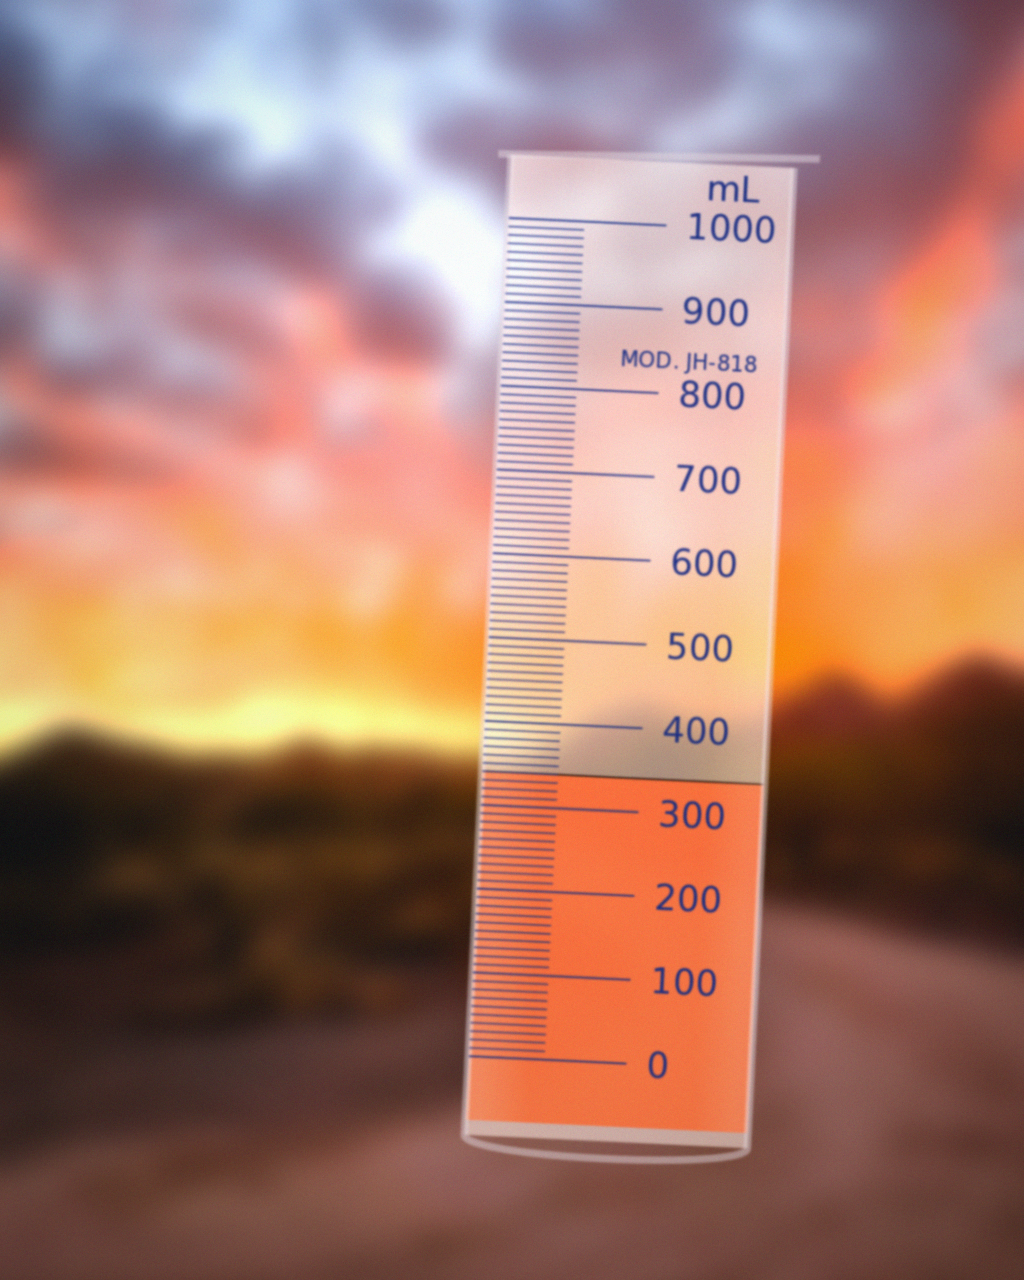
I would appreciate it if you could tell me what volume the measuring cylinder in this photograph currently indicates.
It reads 340 mL
